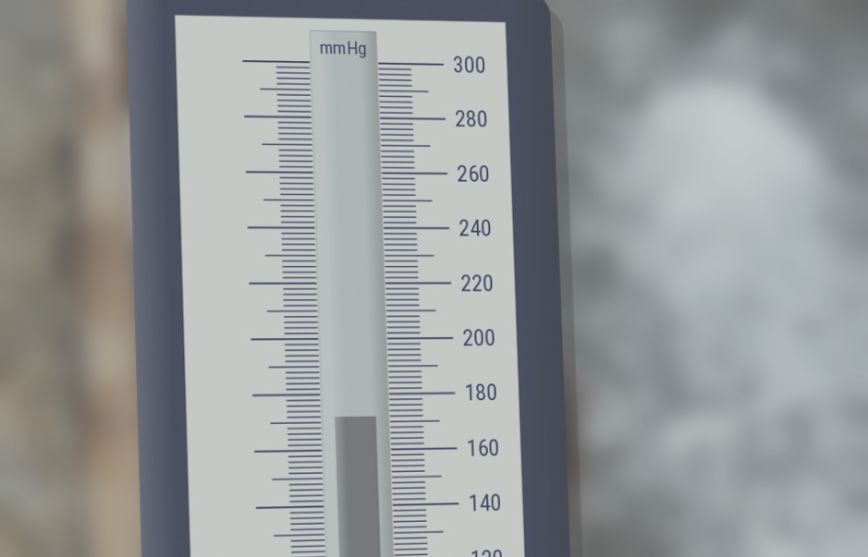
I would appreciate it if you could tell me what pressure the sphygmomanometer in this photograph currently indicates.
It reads 172 mmHg
